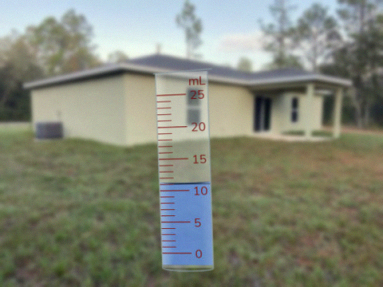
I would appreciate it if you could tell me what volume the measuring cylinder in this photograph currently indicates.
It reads 11 mL
